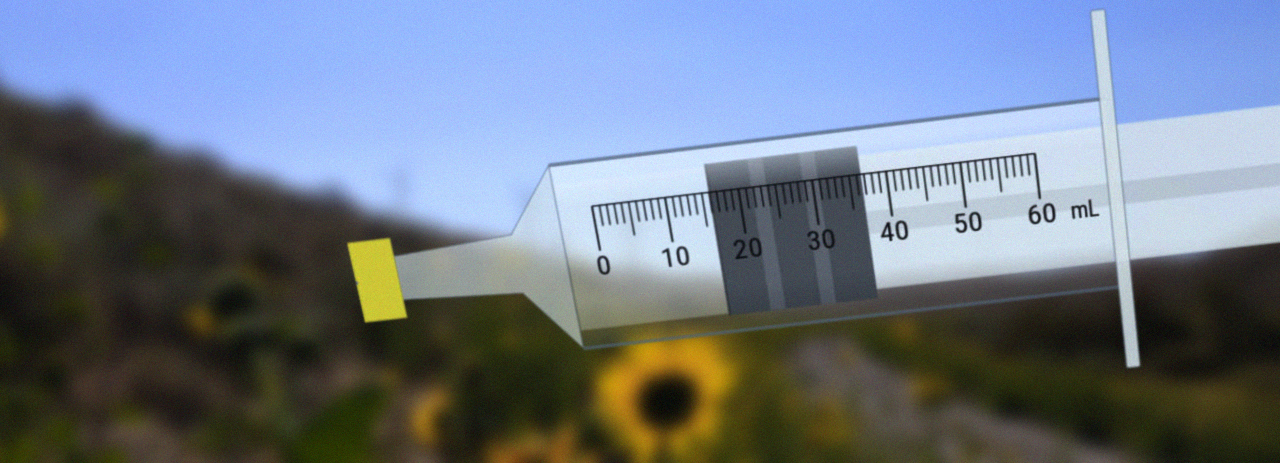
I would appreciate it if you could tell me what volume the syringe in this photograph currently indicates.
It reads 16 mL
